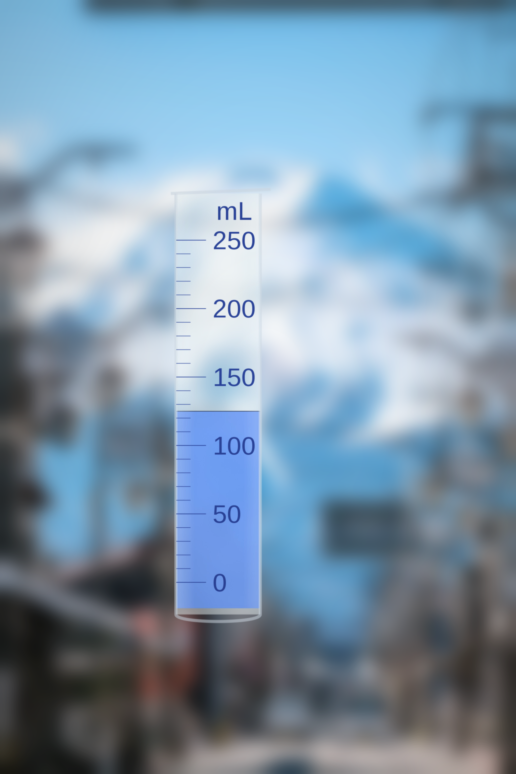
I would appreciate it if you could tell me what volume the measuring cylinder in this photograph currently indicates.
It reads 125 mL
